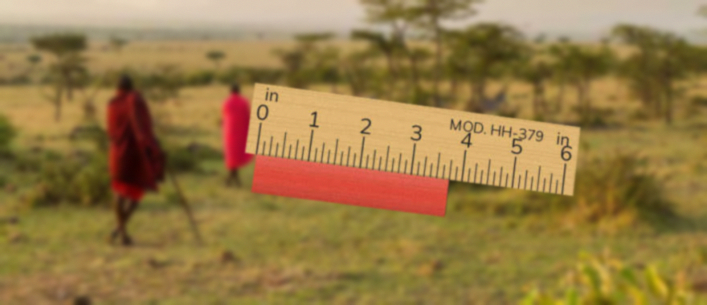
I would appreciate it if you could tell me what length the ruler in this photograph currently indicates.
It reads 3.75 in
